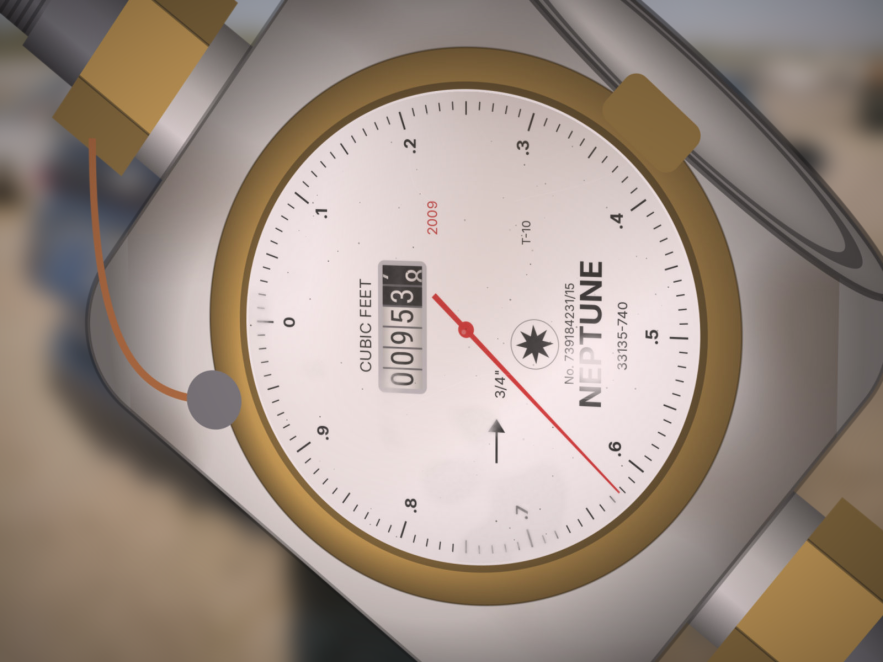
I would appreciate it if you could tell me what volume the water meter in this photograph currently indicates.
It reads 9537.62 ft³
